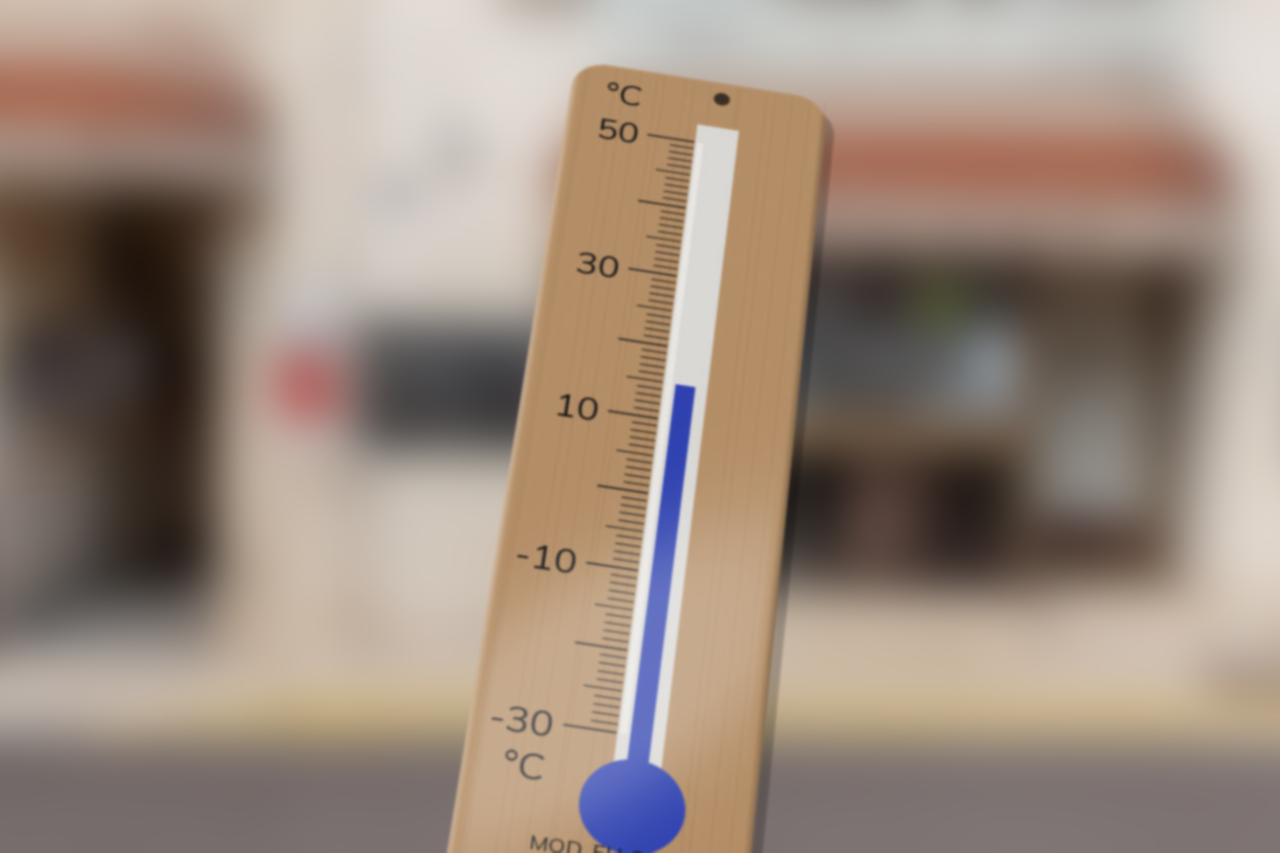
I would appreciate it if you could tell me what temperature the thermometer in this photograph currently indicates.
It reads 15 °C
